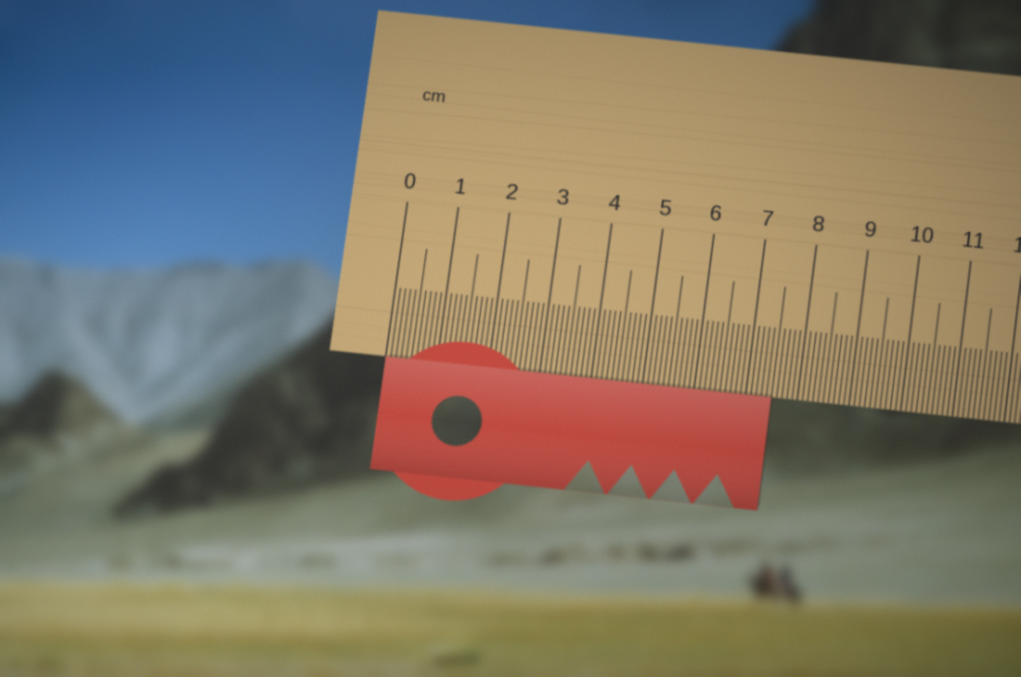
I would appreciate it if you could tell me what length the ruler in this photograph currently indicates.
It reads 7.5 cm
